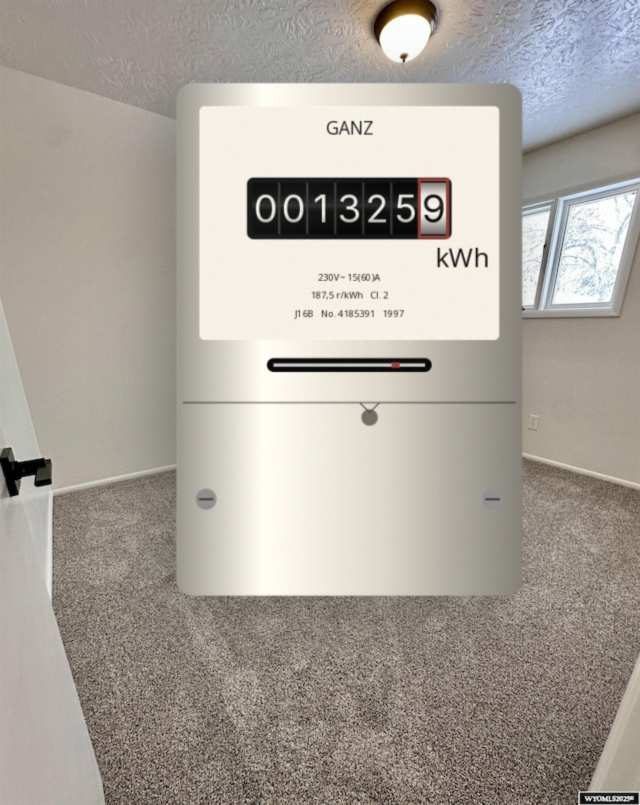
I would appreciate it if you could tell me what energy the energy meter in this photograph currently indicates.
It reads 1325.9 kWh
